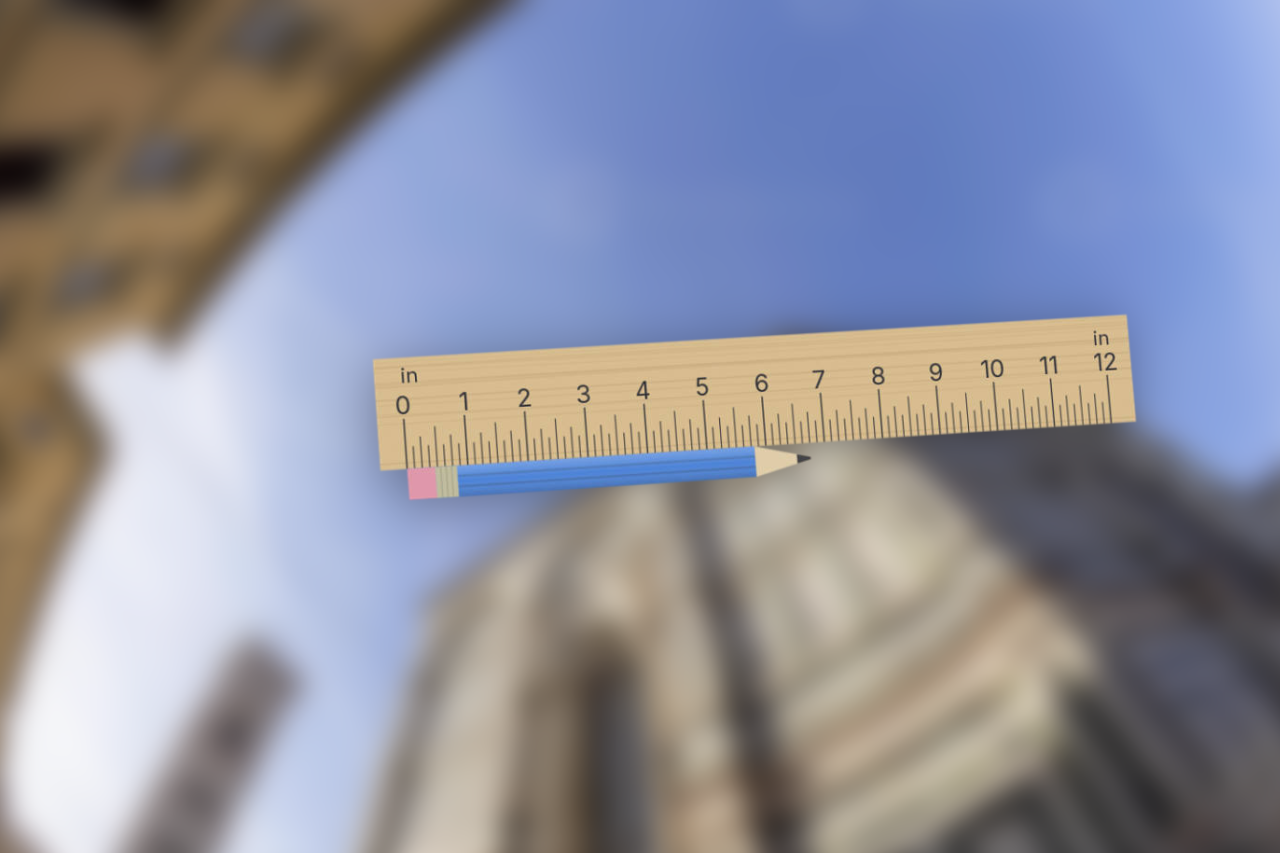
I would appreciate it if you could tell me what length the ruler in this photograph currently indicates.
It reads 6.75 in
